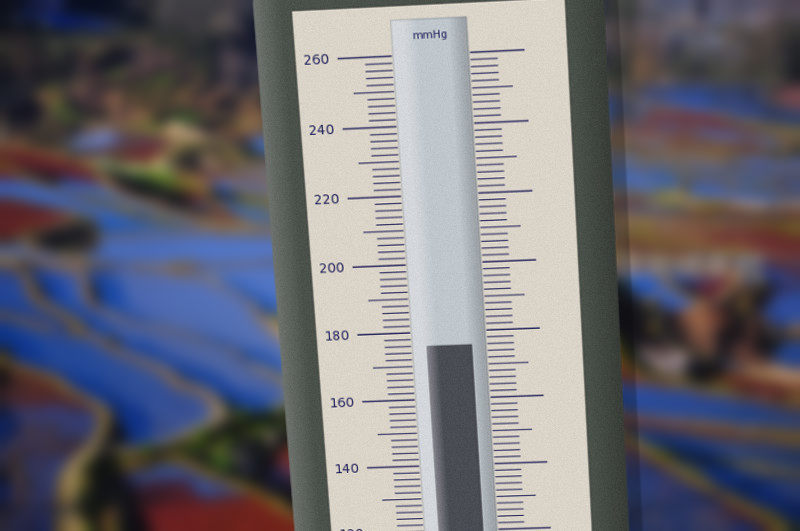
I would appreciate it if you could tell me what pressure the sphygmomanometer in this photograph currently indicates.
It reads 176 mmHg
